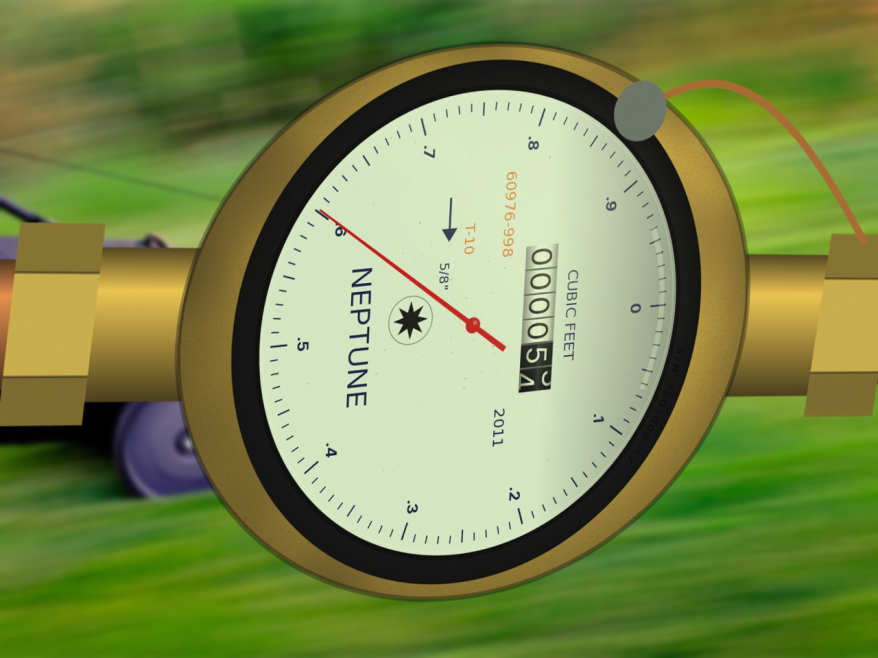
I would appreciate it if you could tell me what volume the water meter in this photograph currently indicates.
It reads 53.60 ft³
